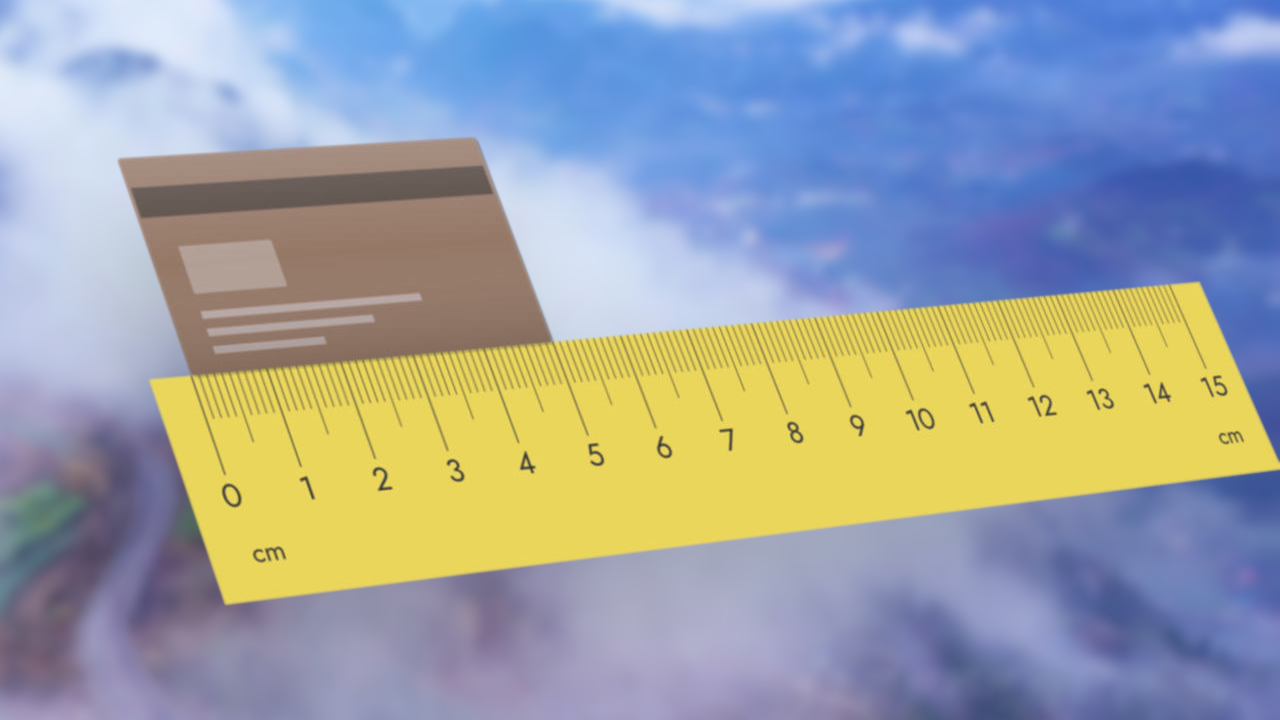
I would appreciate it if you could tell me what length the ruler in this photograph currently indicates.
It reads 5 cm
